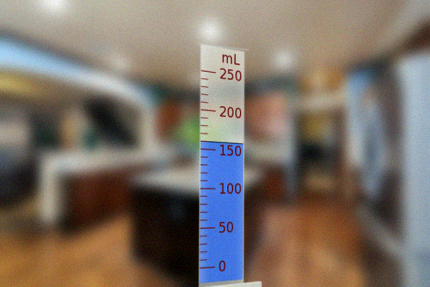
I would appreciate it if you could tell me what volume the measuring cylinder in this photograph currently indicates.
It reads 160 mL
